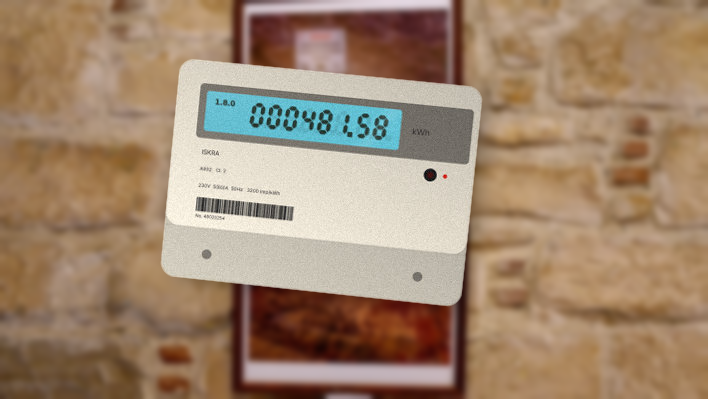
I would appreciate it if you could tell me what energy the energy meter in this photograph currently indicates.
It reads 481.58 kWh
